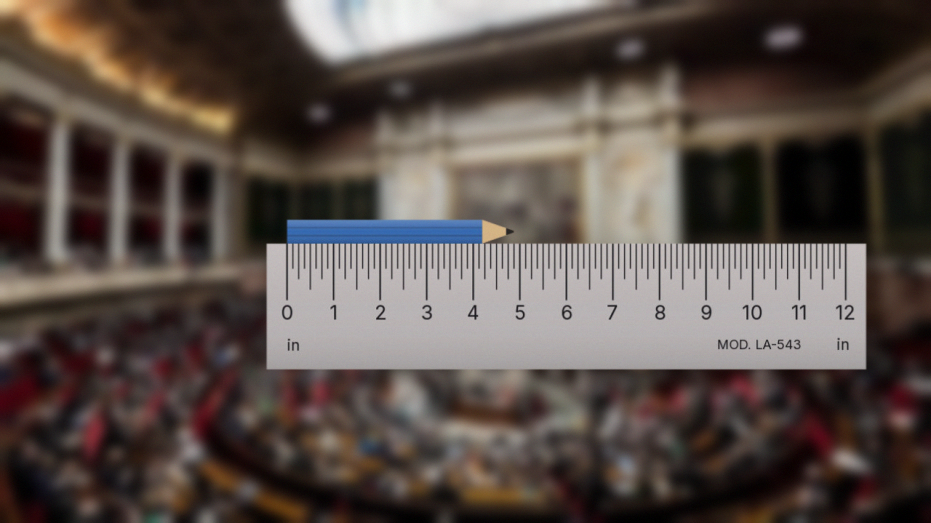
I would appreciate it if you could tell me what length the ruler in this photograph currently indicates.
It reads 4.875 in
